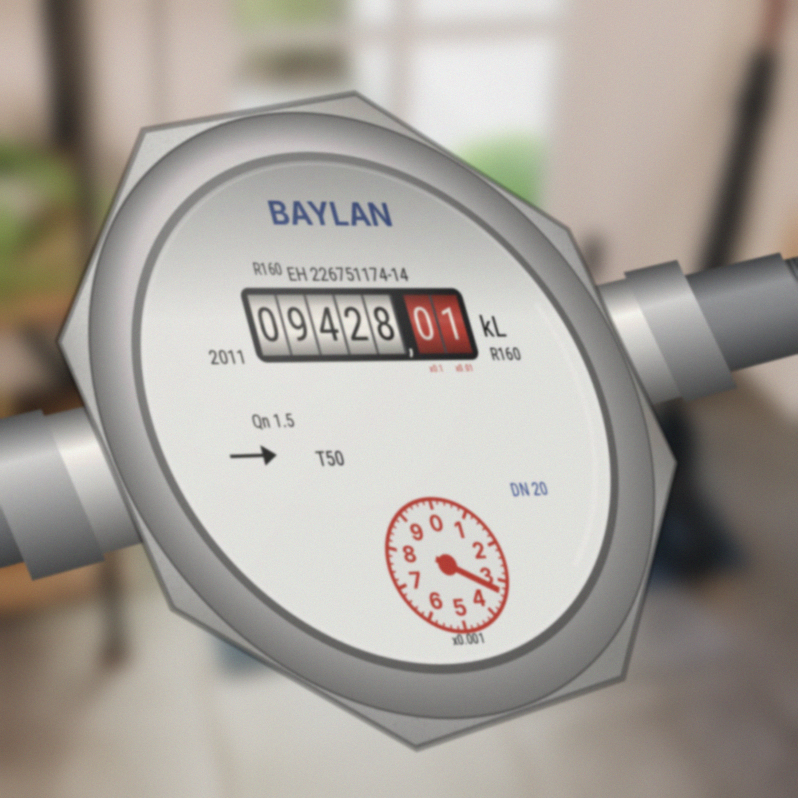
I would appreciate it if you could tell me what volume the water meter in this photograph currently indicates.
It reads 9428.013 kL
